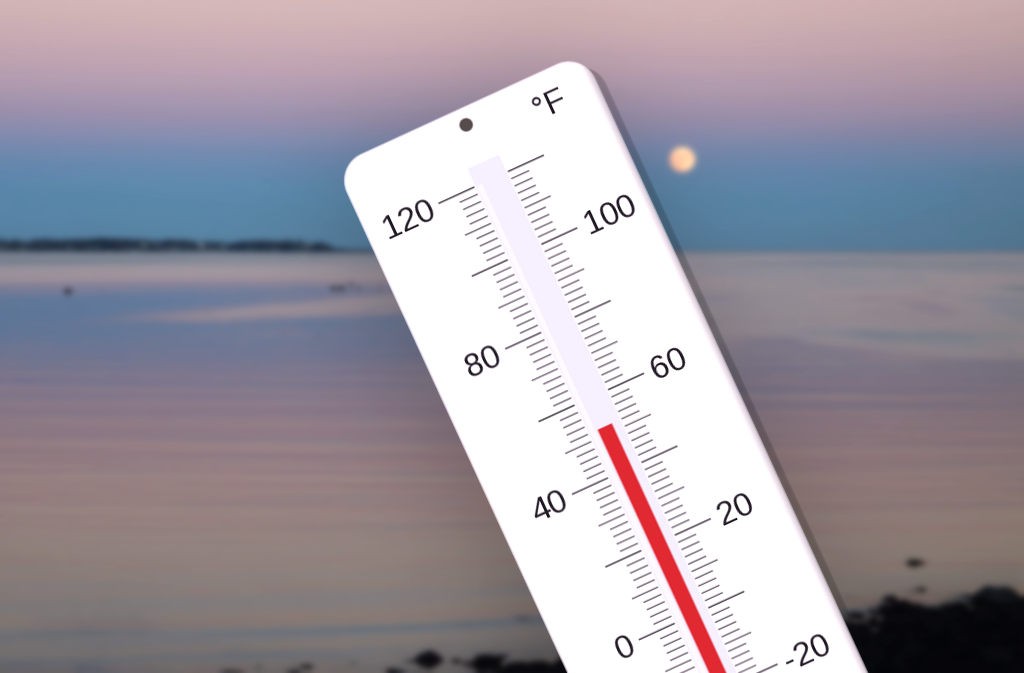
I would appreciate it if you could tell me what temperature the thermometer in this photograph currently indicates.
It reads 52 °F
